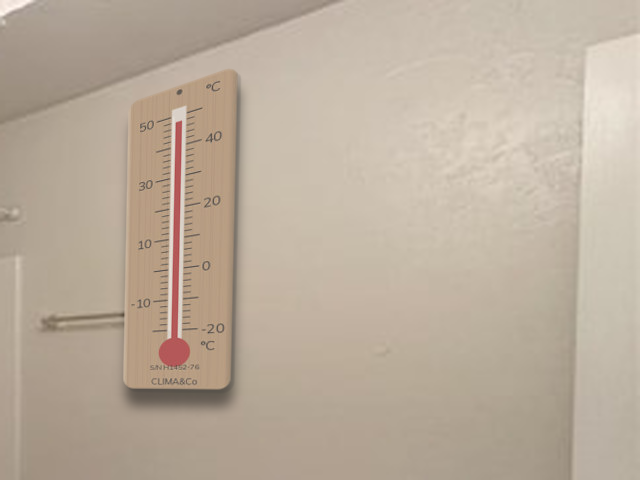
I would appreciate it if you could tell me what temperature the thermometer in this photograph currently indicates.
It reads 48 °C
